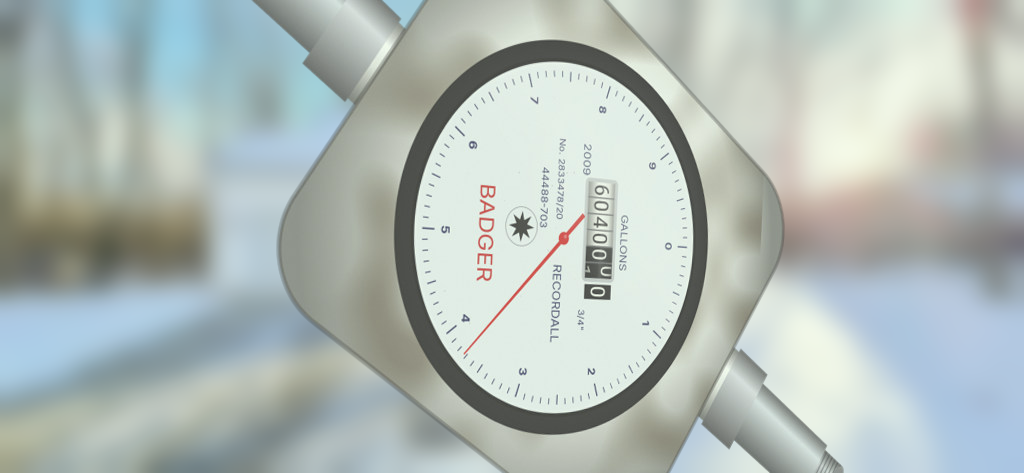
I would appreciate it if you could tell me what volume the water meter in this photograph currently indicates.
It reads 6040003.7 gal
